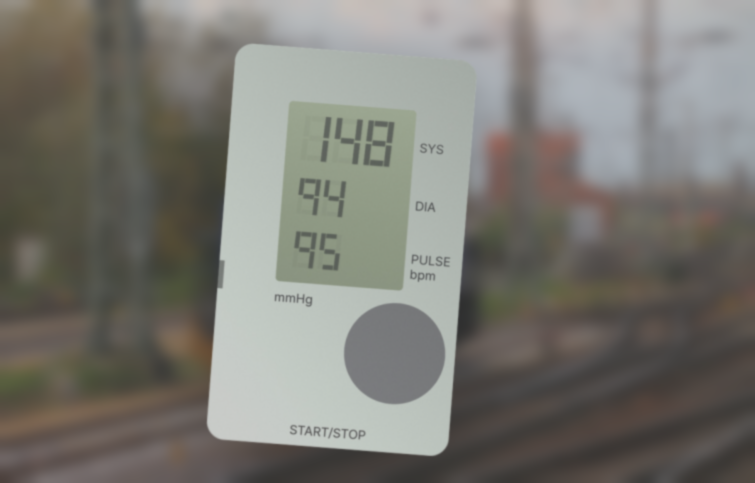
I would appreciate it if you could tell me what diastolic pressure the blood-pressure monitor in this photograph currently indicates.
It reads 94 mmHg
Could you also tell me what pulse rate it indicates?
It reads 95 bpm
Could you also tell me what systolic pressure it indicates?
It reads 148 mmHg
